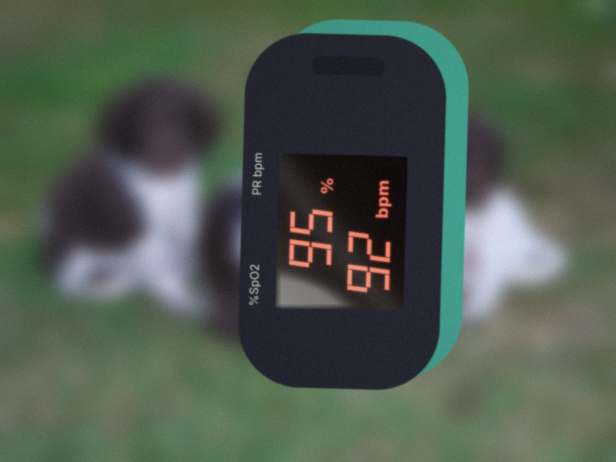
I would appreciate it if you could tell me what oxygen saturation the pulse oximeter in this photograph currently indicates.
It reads 95 %
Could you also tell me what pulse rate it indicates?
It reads 92 bpm
